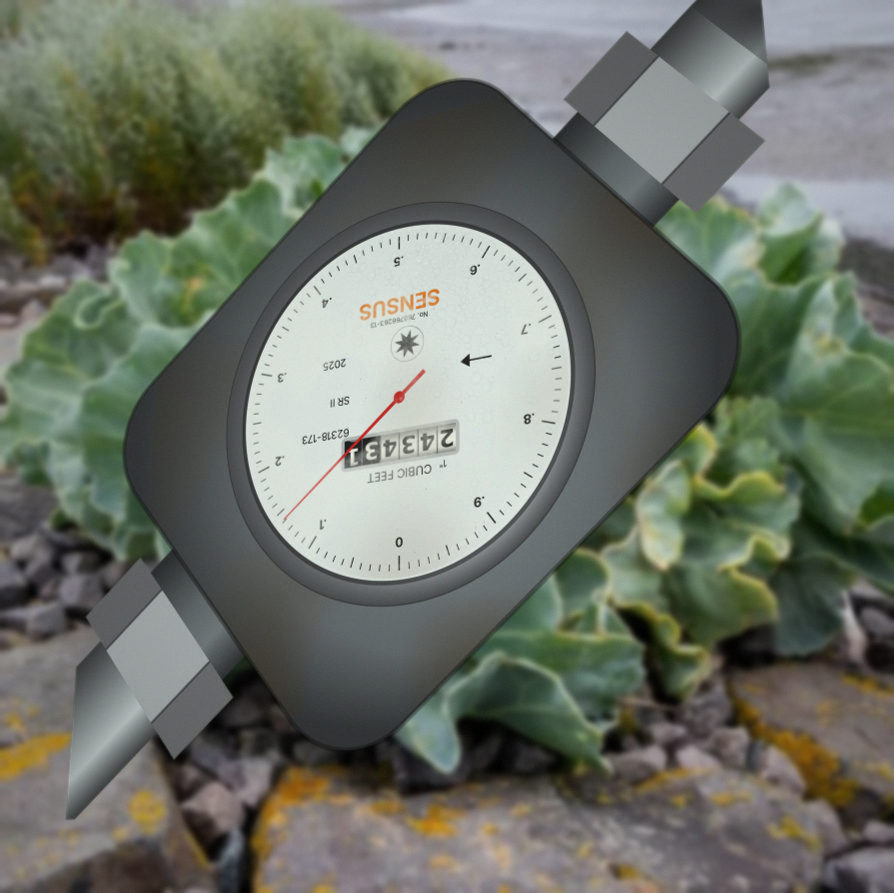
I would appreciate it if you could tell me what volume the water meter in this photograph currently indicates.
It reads 243431.14 ft³
